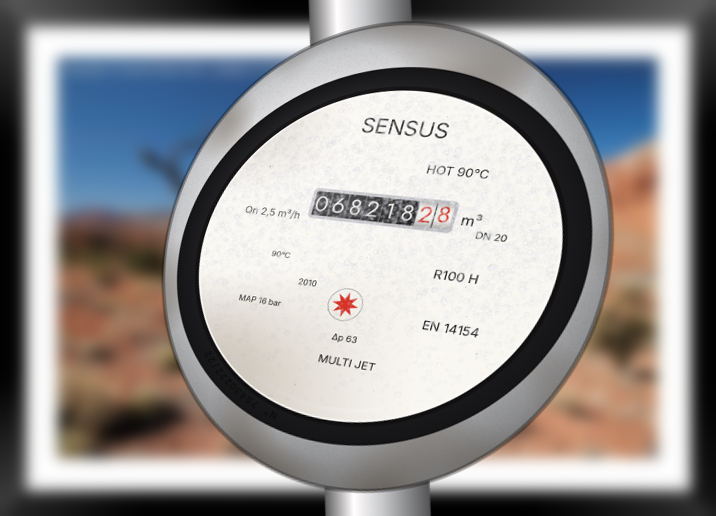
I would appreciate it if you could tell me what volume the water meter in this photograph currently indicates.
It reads 68218.28 m³
